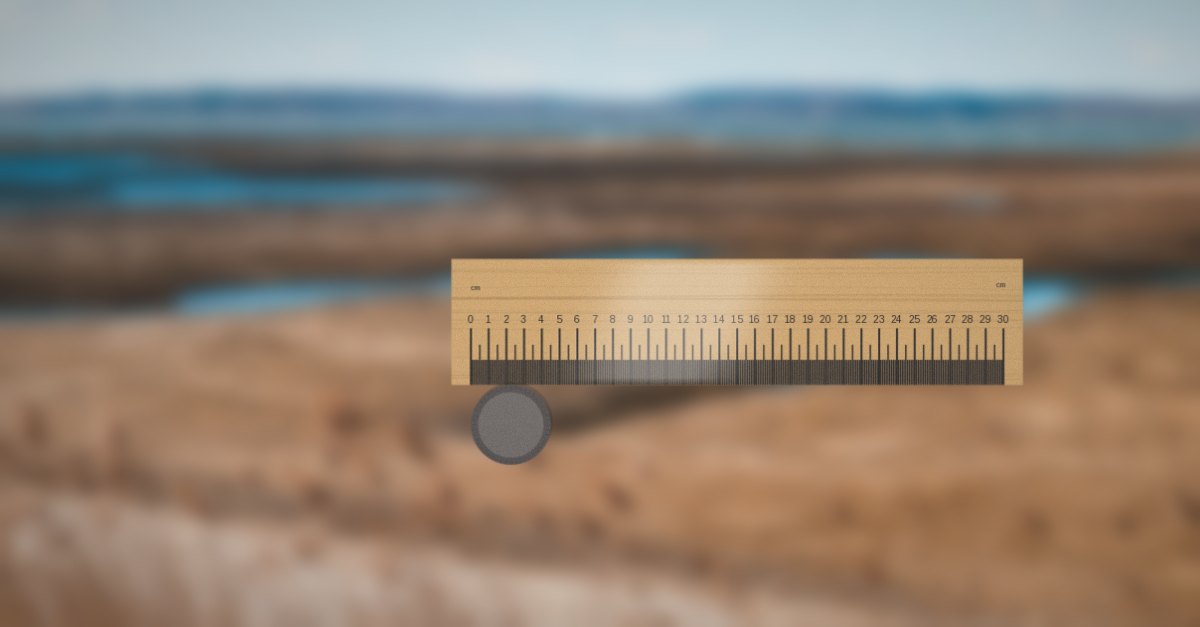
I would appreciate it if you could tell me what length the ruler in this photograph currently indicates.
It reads 4.5 cm
